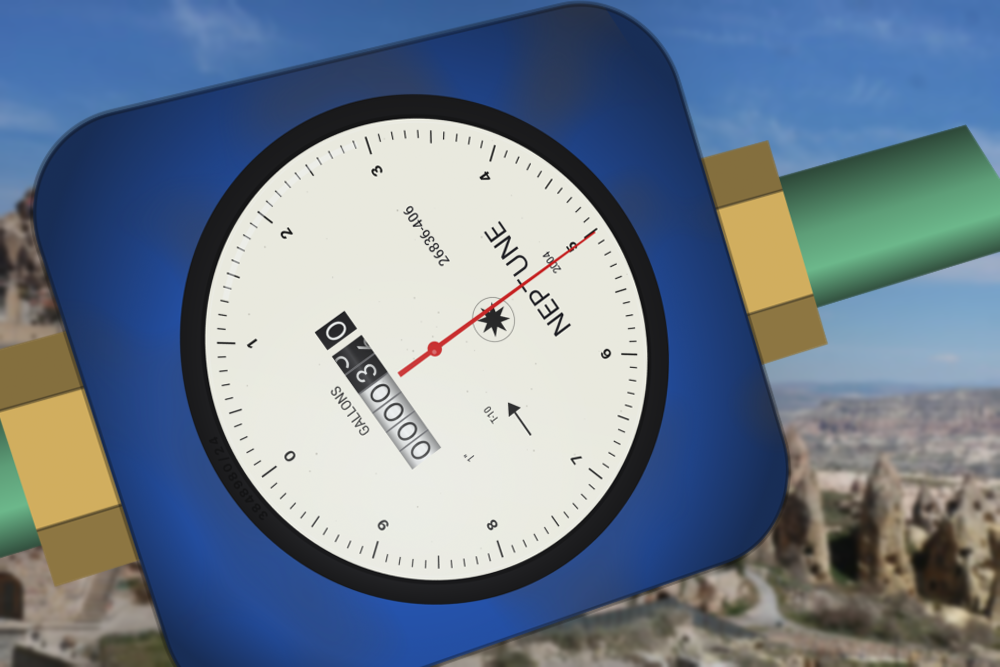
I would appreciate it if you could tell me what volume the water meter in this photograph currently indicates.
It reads 355.0 gal
